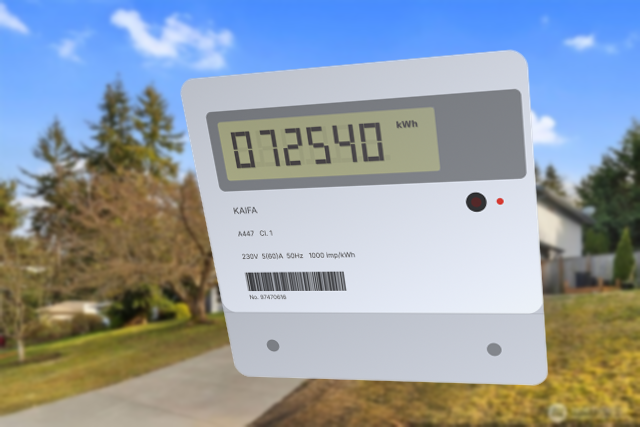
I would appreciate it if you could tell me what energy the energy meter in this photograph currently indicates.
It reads 72540 kWh
